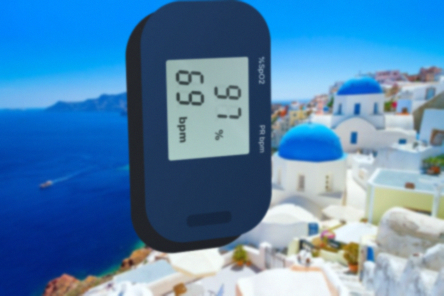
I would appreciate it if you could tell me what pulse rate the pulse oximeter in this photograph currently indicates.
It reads 69 bpm
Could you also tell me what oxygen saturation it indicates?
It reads 97 %
